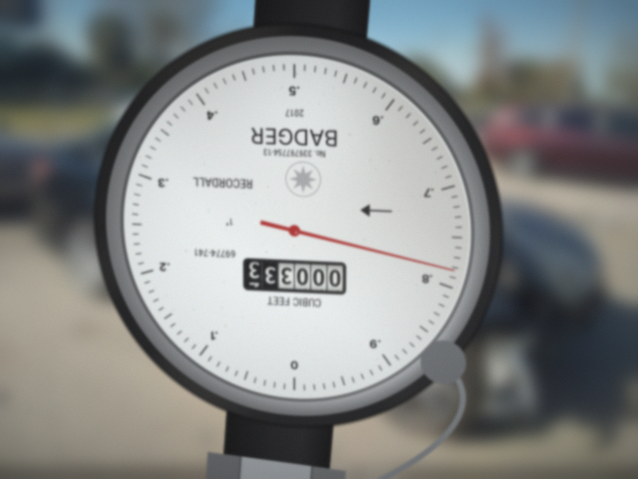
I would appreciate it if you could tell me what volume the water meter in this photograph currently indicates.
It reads 332.78 ft³
